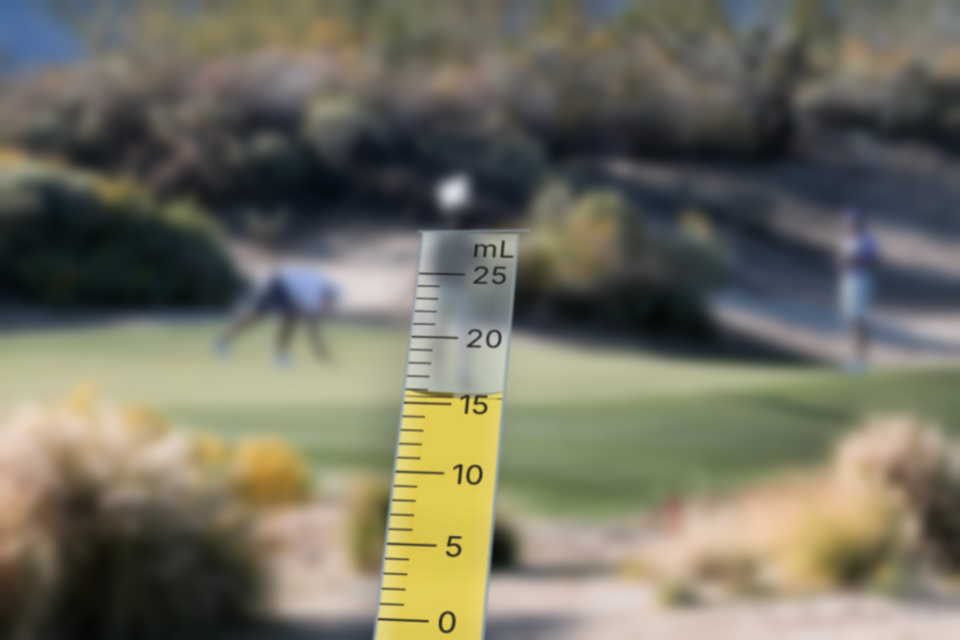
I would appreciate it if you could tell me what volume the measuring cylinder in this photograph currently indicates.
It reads 15.5 mL
